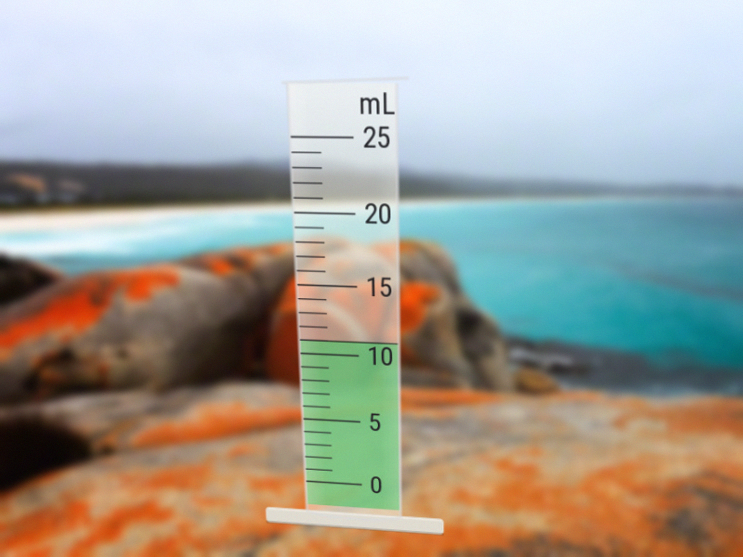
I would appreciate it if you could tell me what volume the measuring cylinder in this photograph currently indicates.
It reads 11 mL
